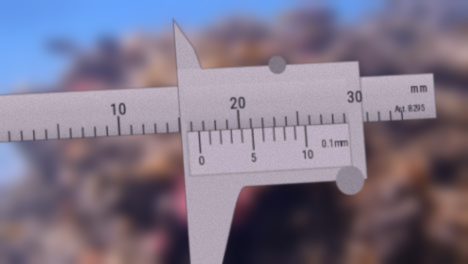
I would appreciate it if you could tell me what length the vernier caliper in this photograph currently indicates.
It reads 16.6 mm
